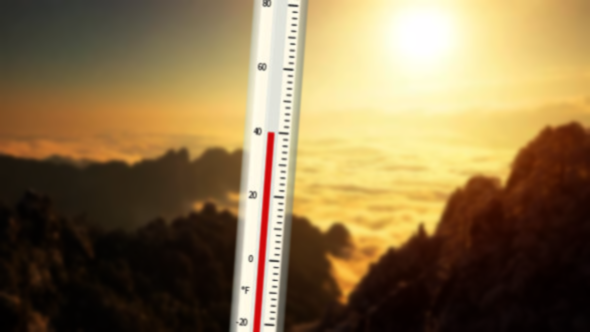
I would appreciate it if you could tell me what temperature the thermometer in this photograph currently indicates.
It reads 40 °F
